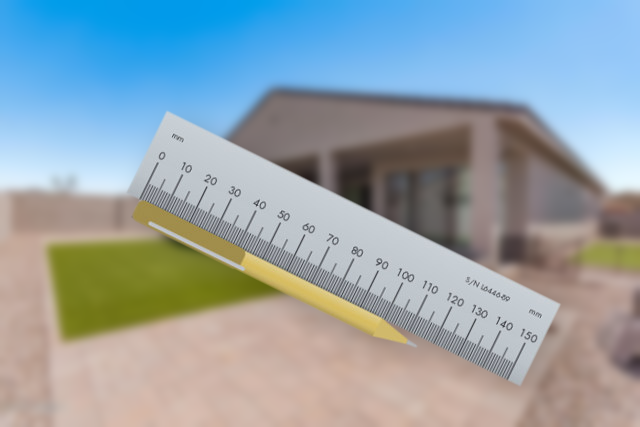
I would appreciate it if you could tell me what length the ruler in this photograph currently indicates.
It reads 115 mm
